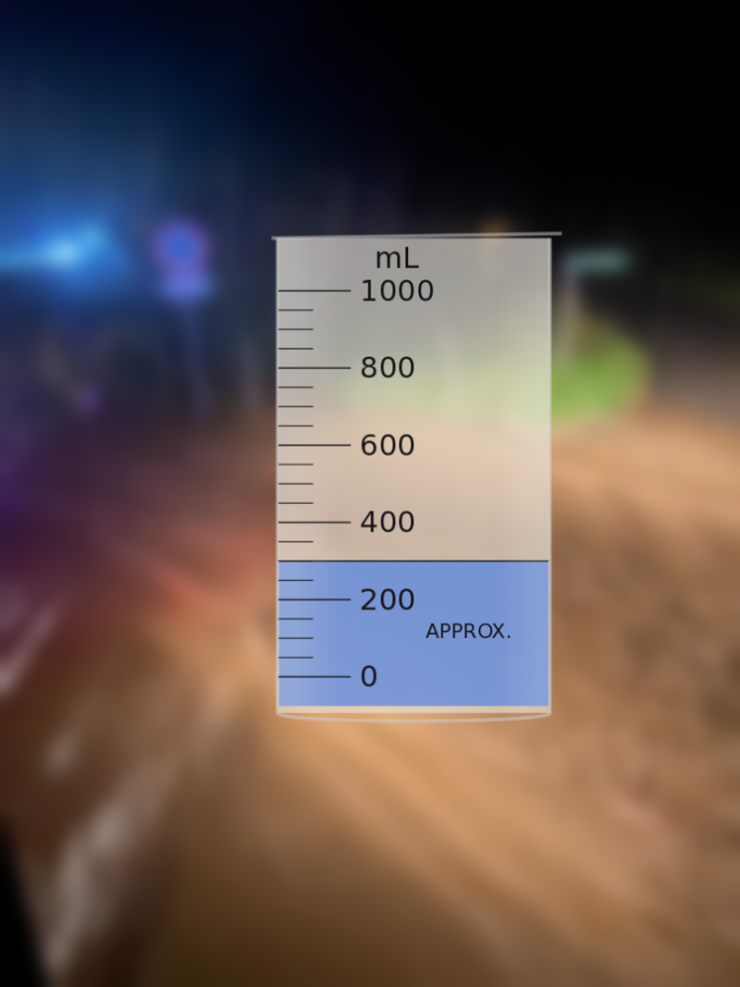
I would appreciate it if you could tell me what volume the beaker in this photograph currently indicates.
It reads 300 mL
